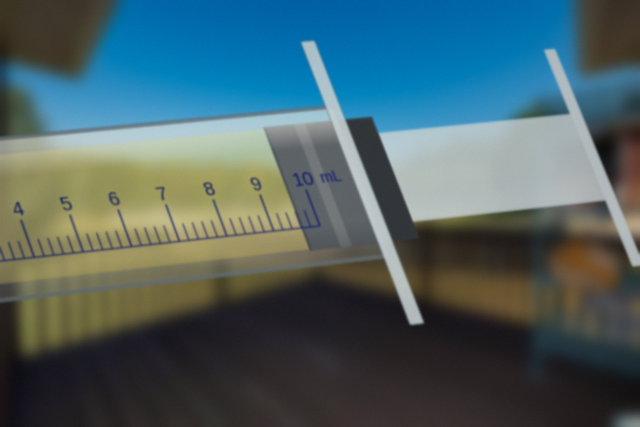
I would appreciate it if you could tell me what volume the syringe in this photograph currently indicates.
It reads 9.6 mL
